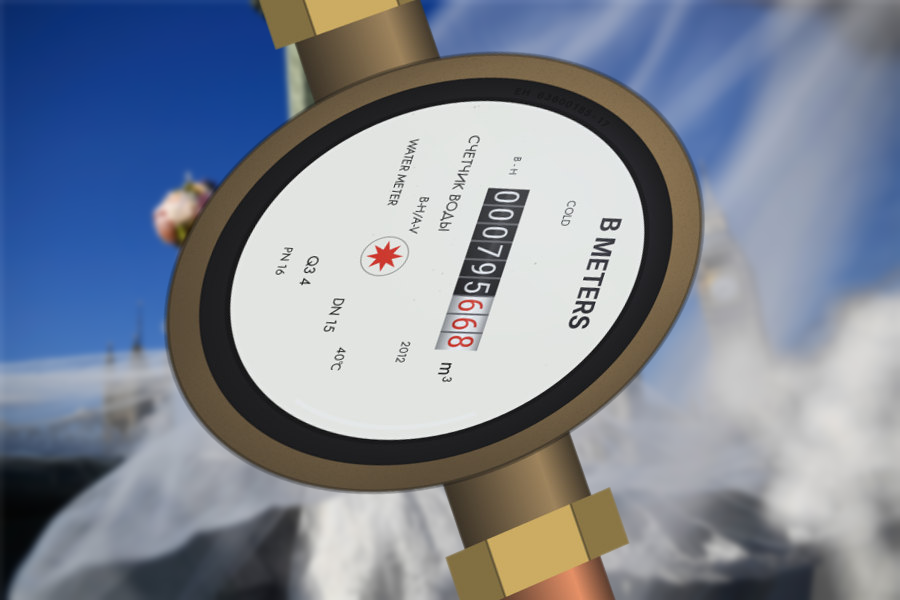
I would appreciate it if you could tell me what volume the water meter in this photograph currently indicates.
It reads 795.668 m³
